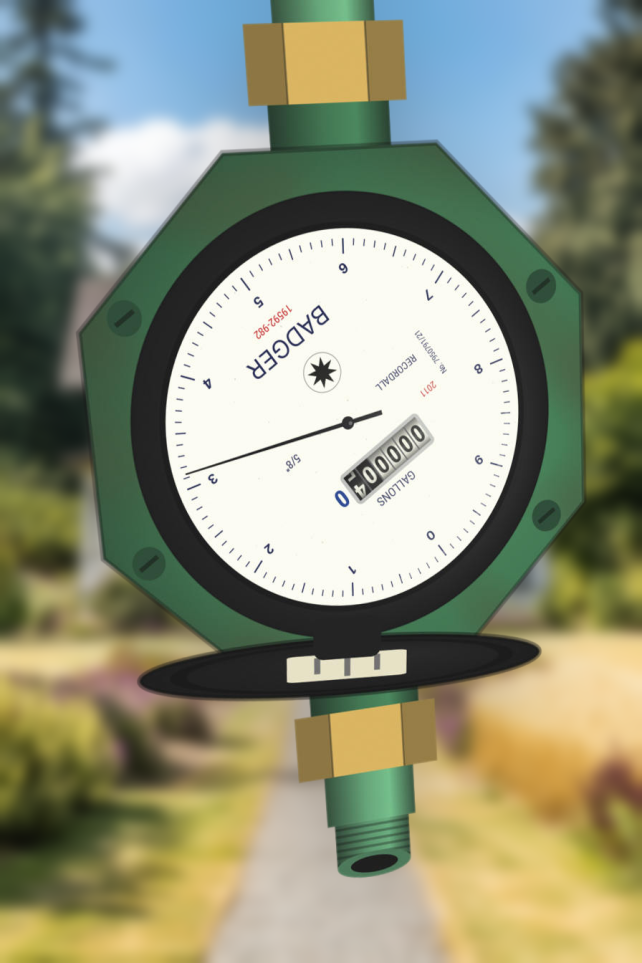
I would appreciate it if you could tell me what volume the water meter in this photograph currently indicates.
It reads 43.1 gal
